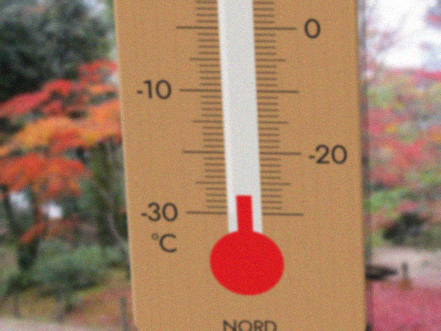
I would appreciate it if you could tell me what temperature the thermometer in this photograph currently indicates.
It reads -27 °C
